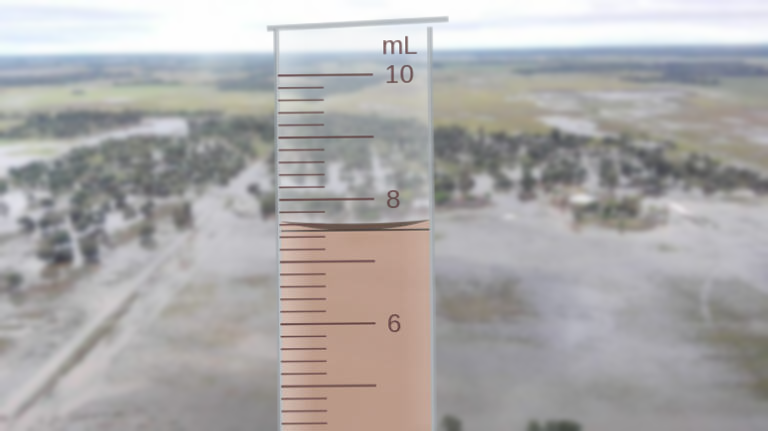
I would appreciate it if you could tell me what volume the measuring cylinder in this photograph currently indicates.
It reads 7.5 mL
